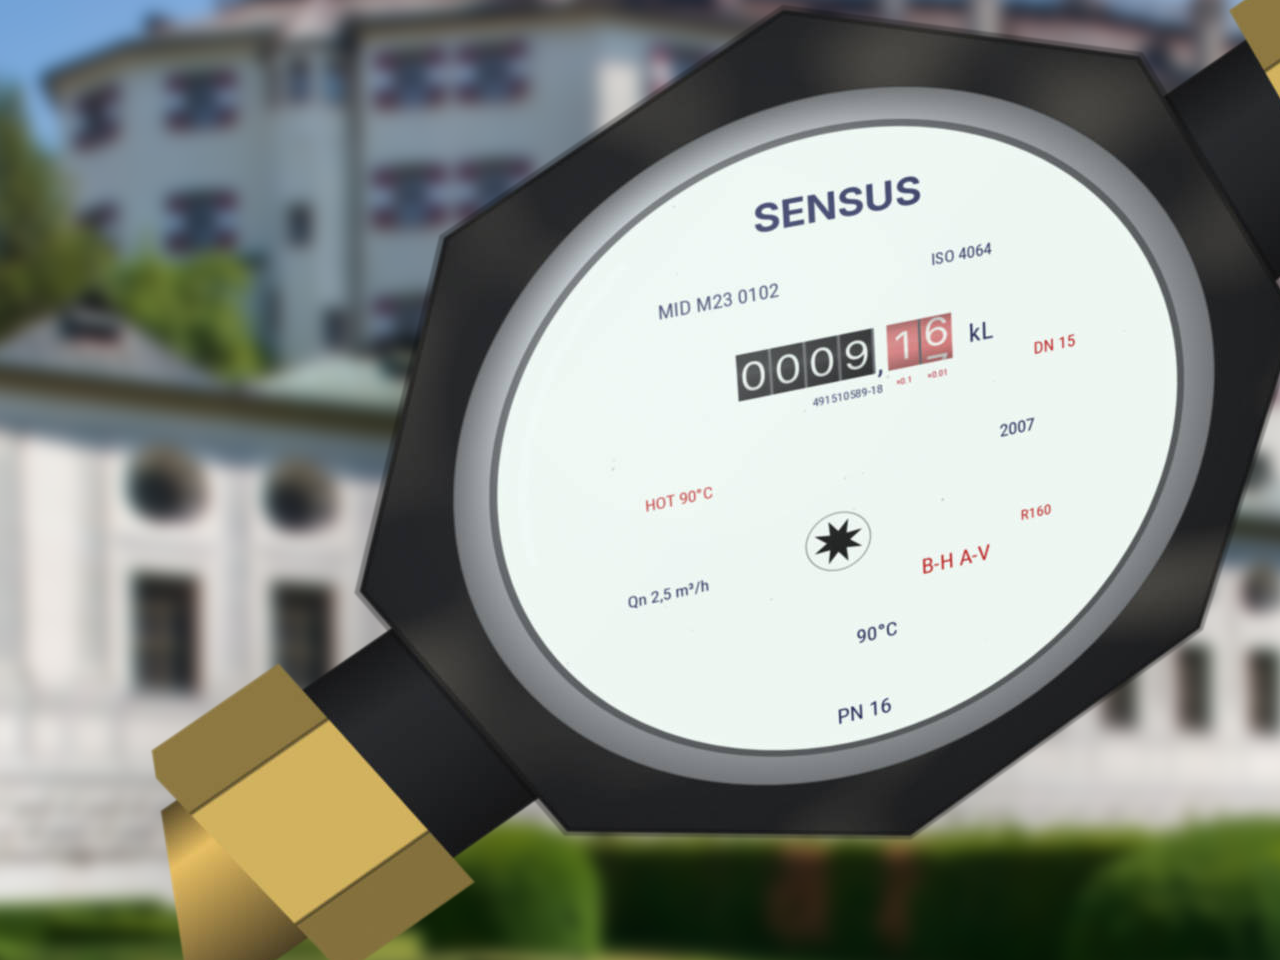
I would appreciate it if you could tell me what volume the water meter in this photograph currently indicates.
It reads 9.16 kL
